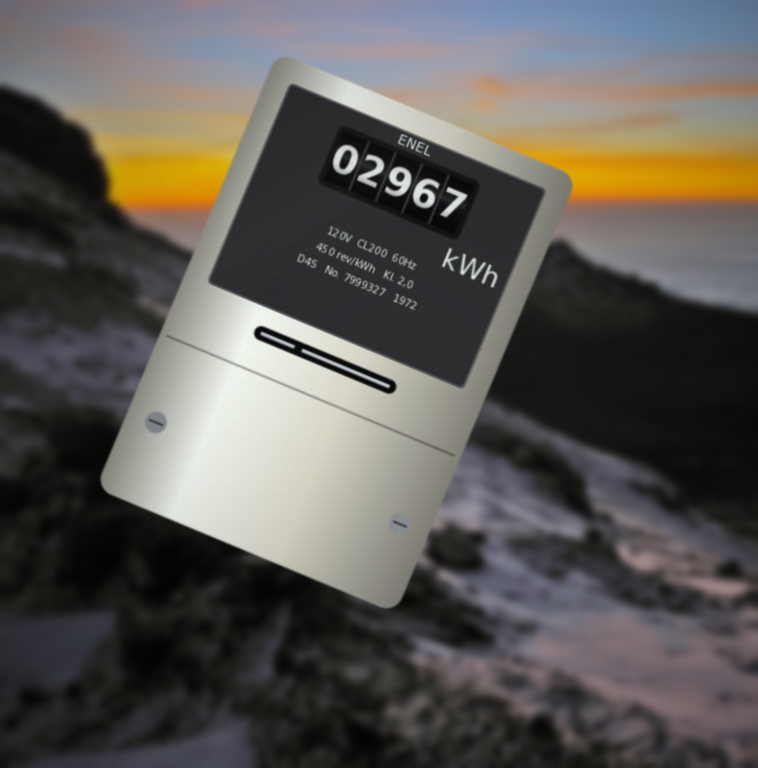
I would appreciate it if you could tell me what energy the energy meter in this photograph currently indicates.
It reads 2967 kWh
